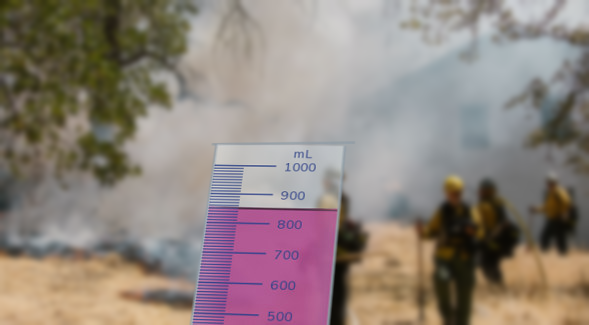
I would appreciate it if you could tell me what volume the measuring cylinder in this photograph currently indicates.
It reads 850 mL
